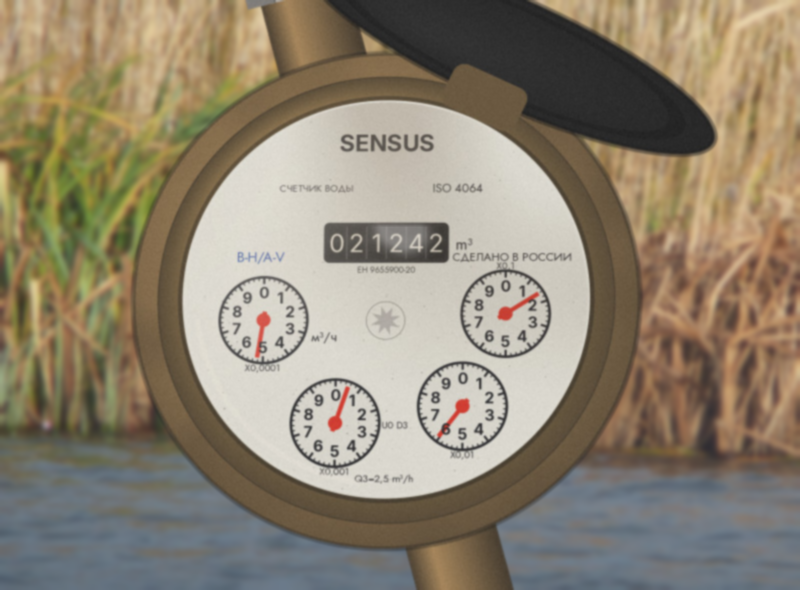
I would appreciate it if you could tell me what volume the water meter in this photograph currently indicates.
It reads 21242.1605 m³
